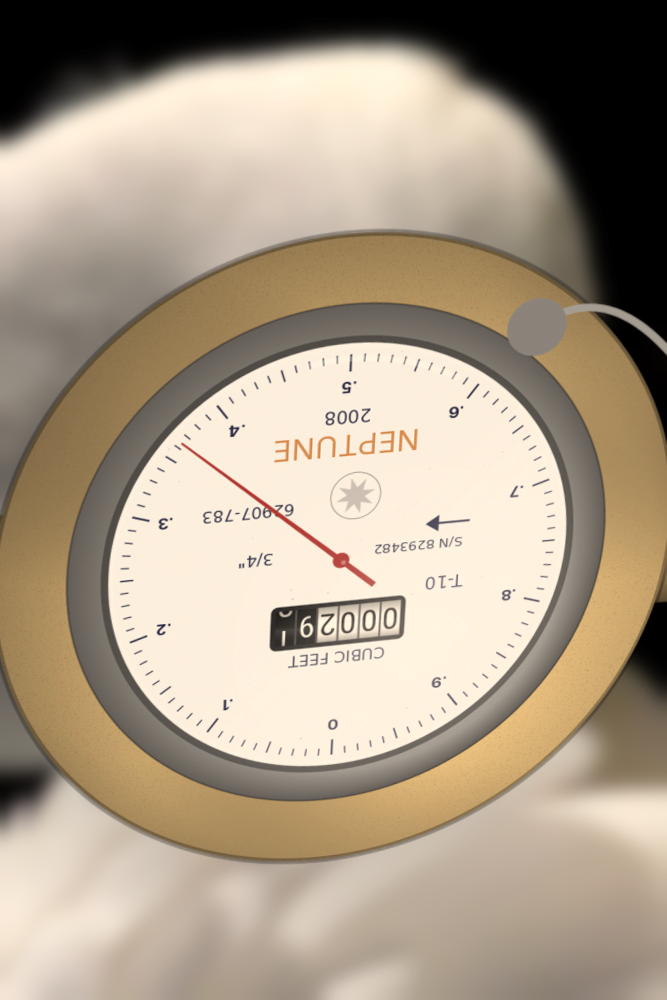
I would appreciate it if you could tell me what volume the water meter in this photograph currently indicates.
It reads 291.36 ft³
